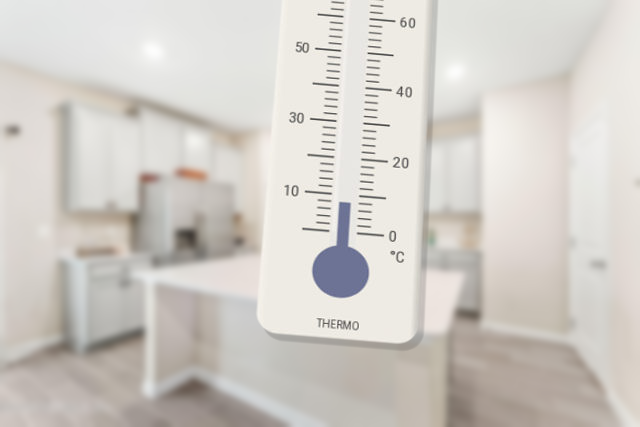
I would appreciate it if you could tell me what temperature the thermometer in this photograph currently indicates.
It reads 8 °C
